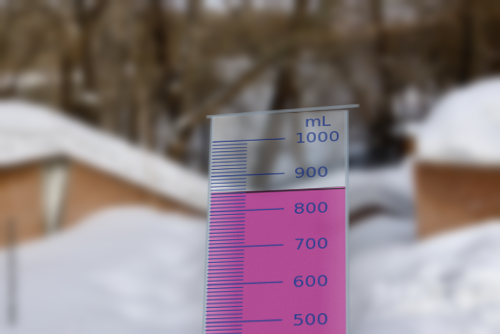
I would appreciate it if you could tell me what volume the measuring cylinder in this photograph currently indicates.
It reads 850 mL
